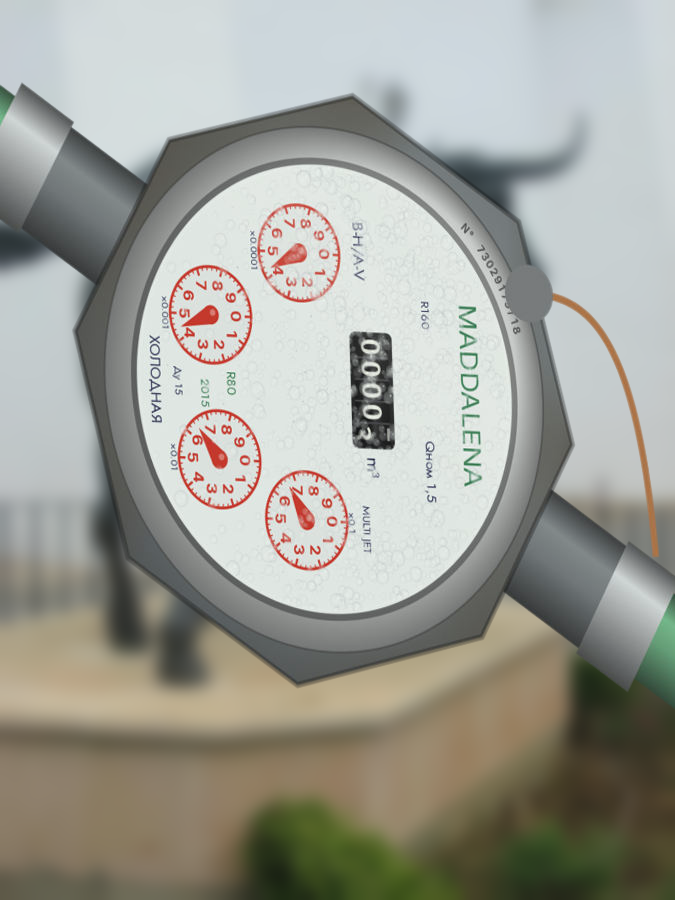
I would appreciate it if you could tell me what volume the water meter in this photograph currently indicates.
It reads 2.6644 m³
